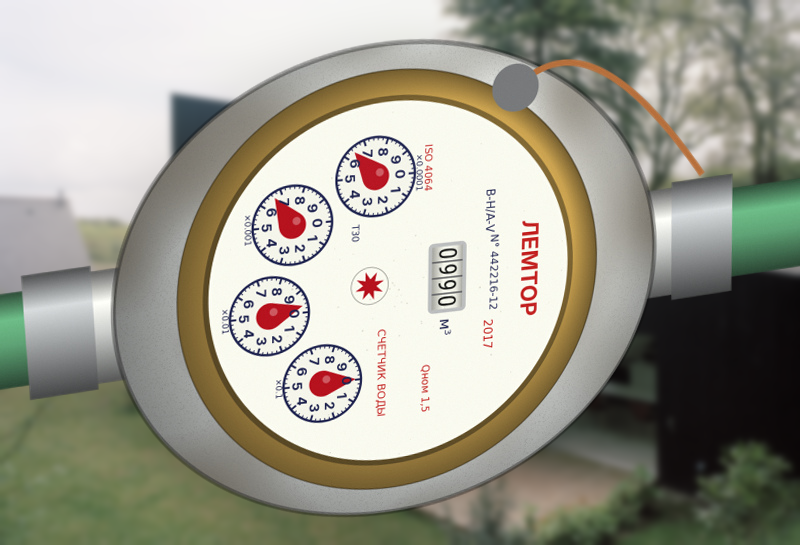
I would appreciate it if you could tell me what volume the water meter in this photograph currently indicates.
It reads 989.9966 m³
